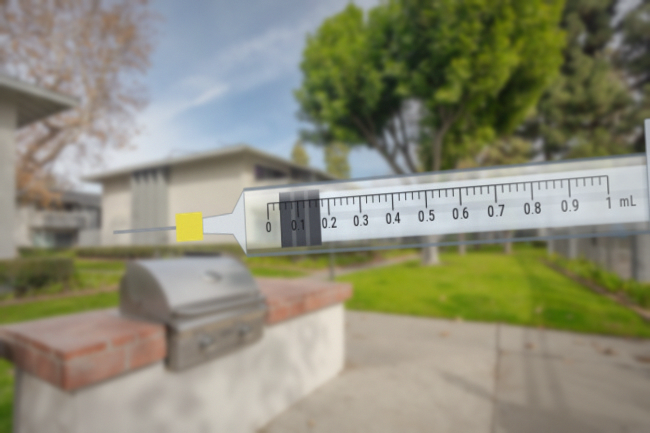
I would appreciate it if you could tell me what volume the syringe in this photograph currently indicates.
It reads 0.04 mL
